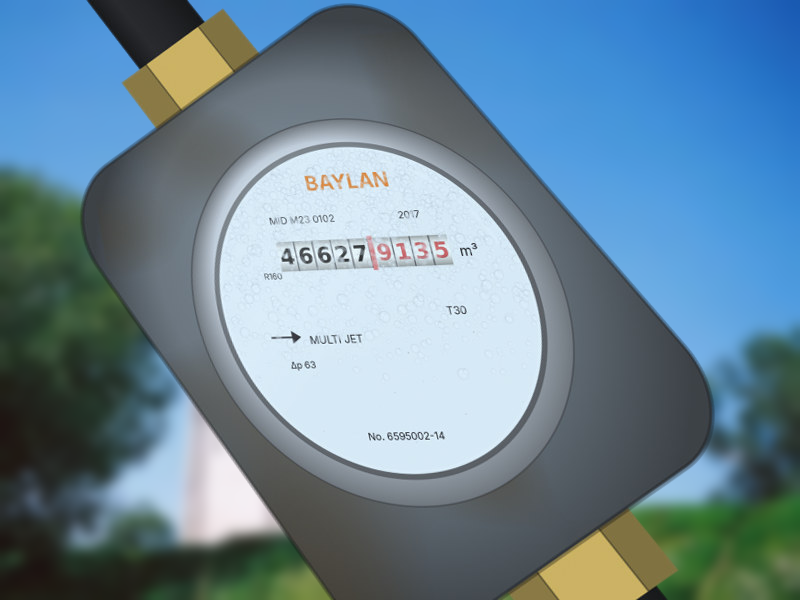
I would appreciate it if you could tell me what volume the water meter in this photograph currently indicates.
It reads 46627.9135 m³
